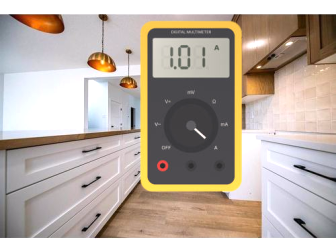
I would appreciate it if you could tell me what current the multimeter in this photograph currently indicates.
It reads 1.01 A
